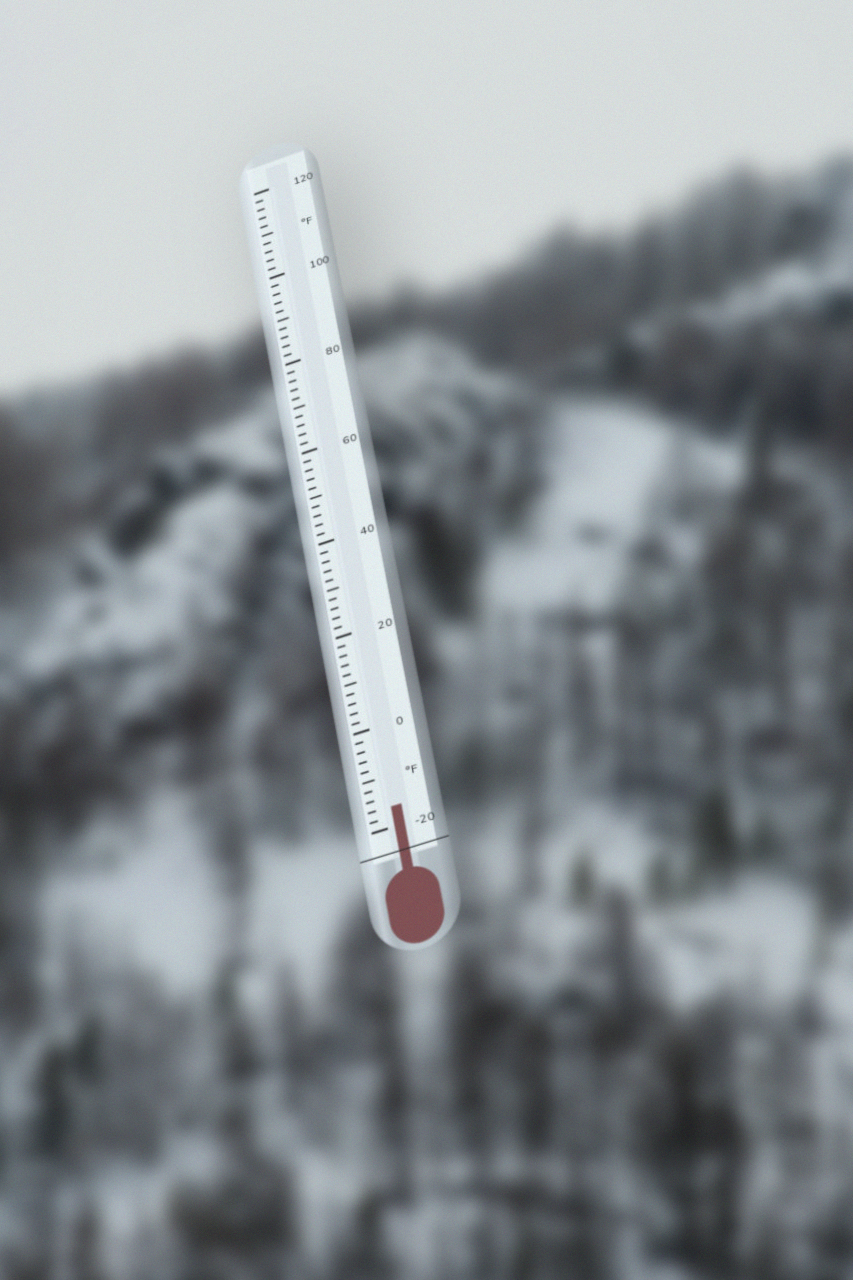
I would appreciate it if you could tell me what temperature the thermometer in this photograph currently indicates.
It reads -16 °F
